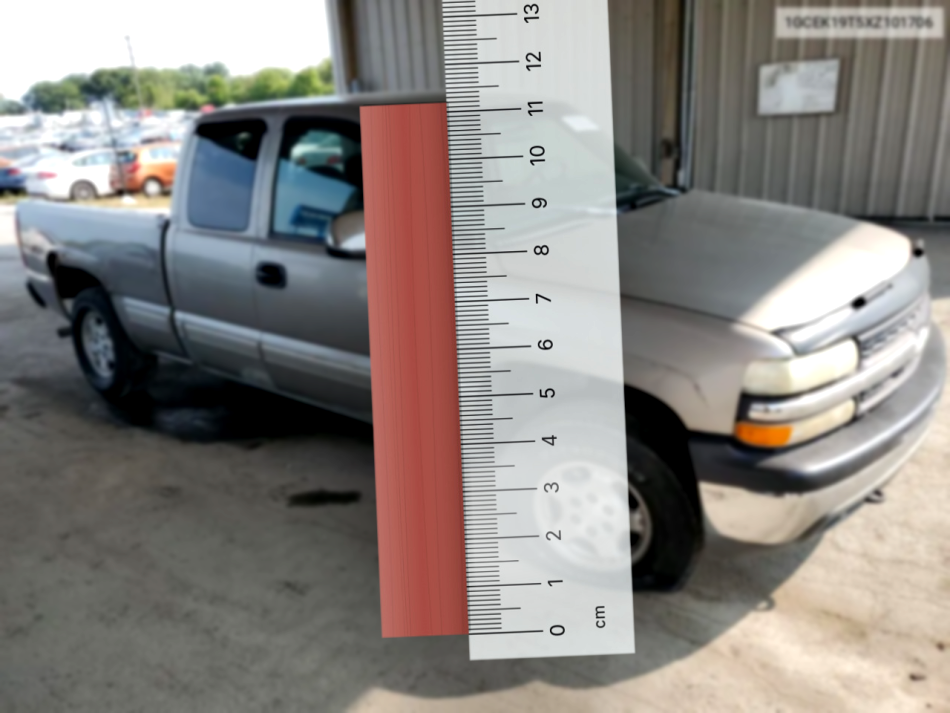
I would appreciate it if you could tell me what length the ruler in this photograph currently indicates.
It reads 11.2 cm
